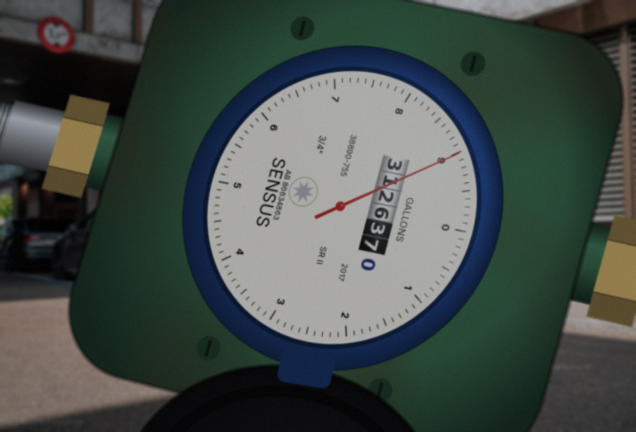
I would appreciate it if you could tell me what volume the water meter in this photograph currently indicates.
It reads 3126369.0 gal
